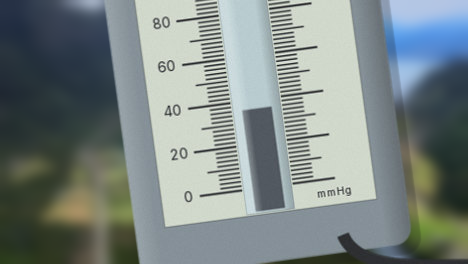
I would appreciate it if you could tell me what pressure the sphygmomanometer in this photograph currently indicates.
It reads 36 mmHg
